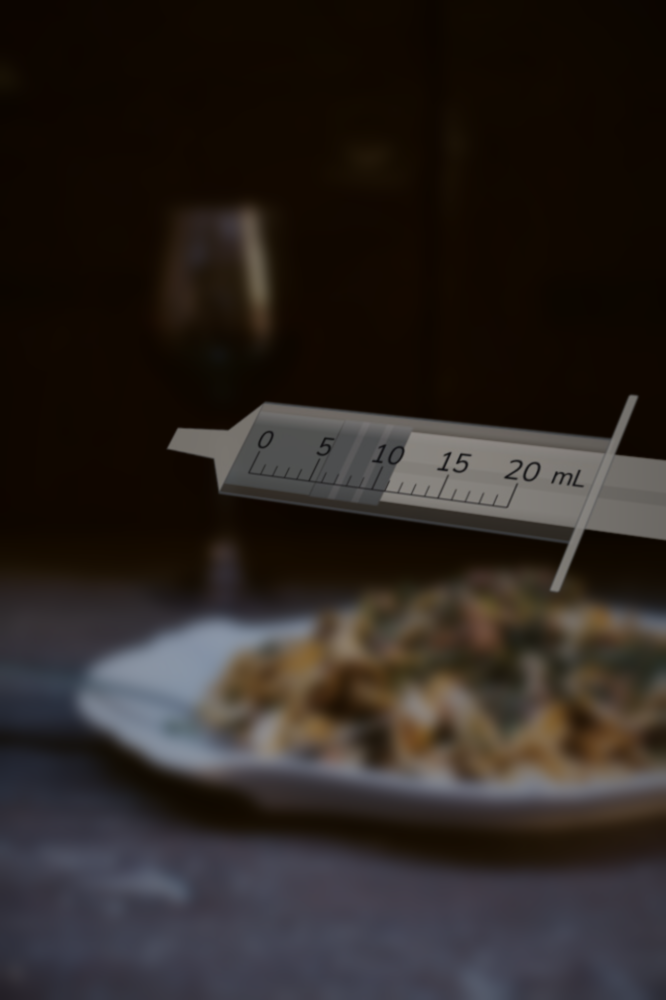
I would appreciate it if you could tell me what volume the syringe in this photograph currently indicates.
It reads 5.5 mL
